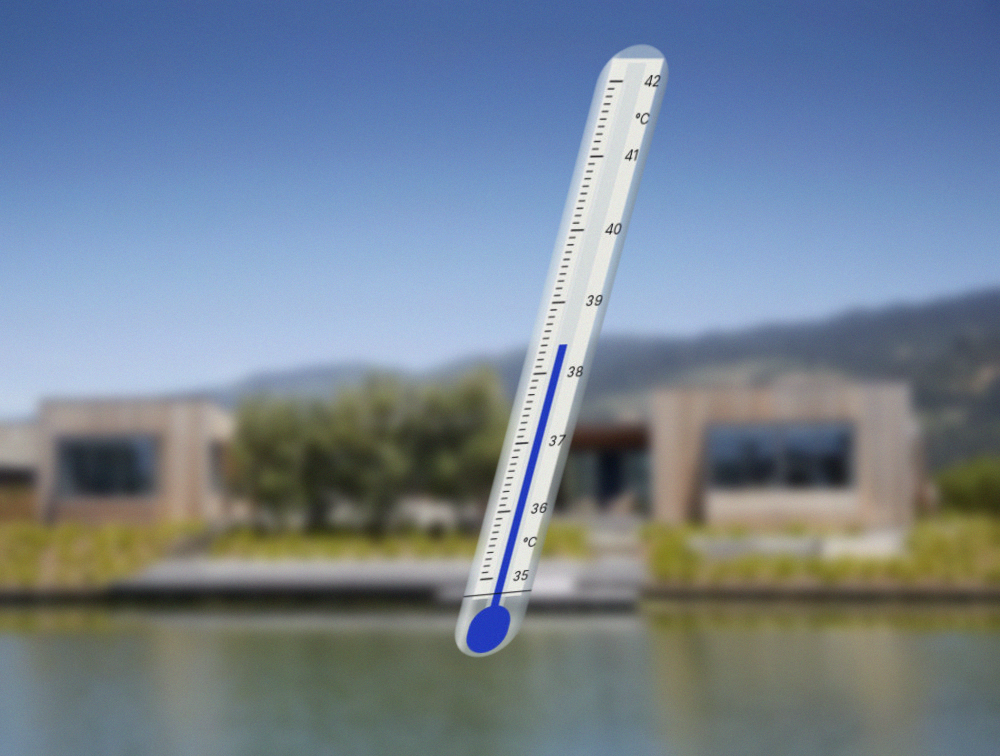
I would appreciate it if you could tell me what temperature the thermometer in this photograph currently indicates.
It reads 38.4 °C
